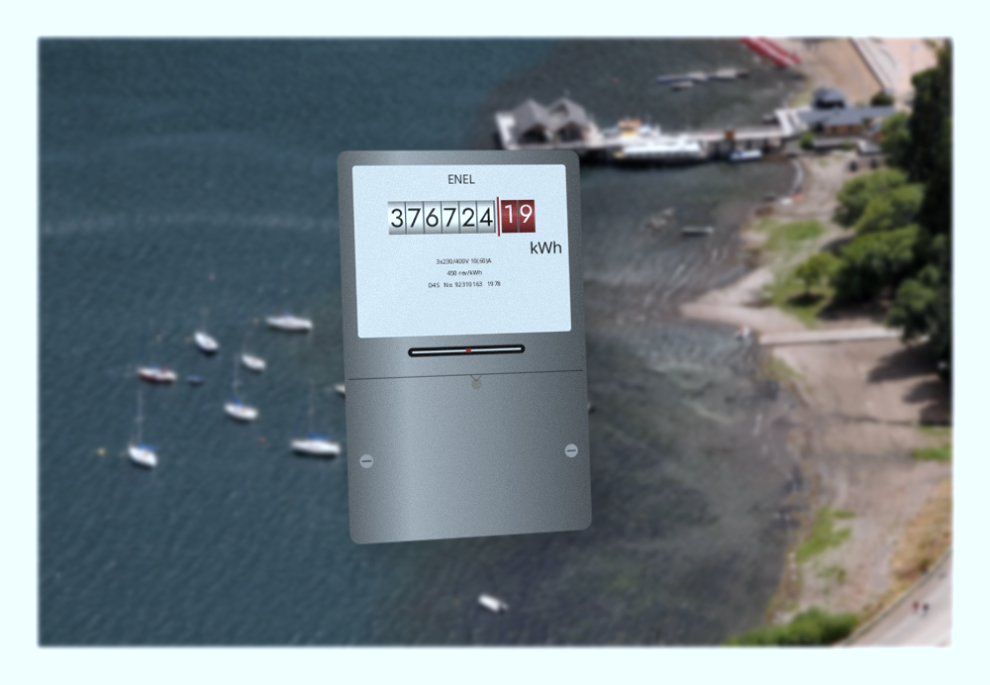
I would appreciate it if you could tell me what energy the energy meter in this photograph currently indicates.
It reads 376724.19 kWh
